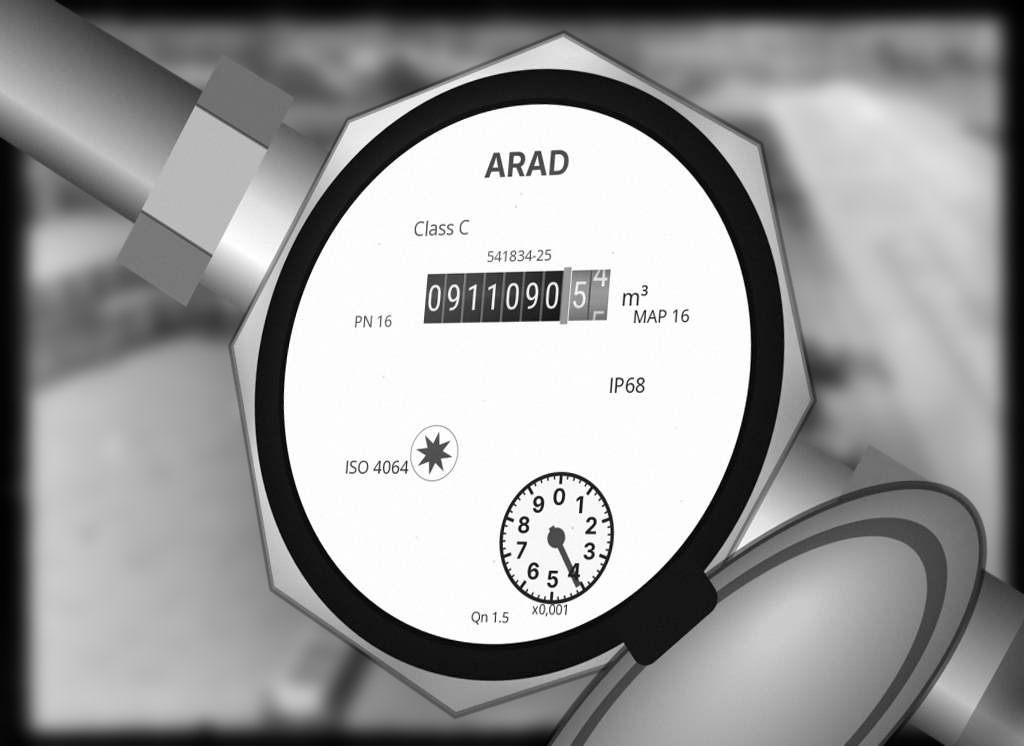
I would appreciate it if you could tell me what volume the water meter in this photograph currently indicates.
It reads 911090.544 m³
